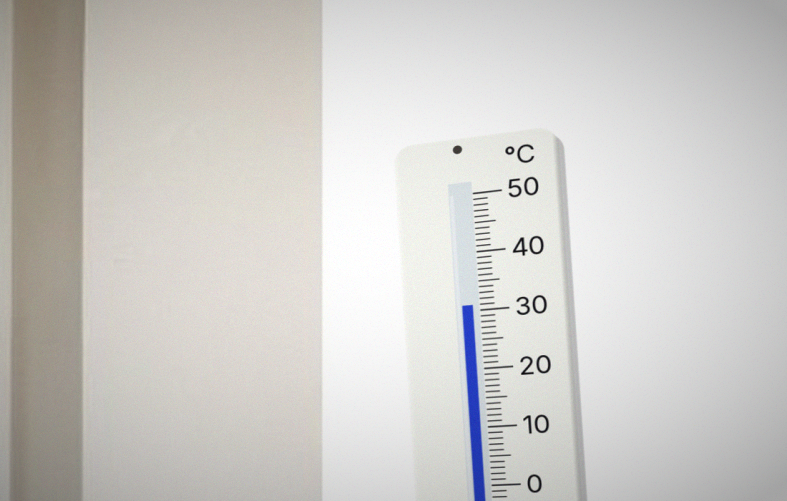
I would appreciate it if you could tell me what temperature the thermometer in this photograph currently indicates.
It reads 31 °C
